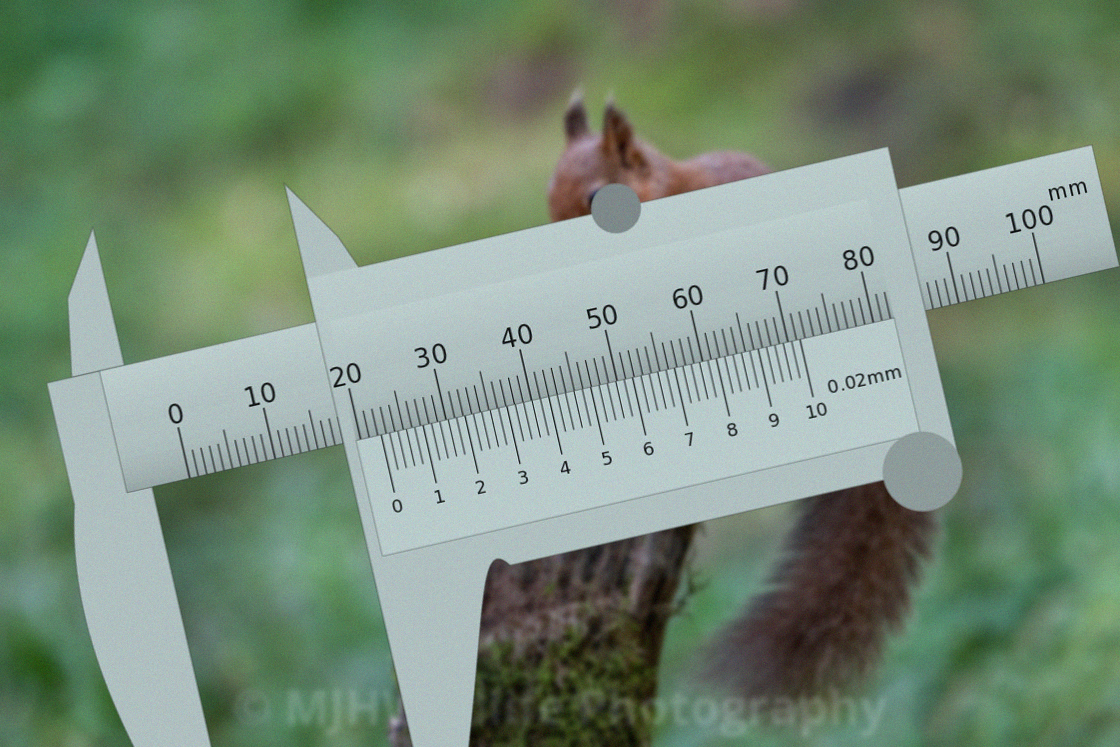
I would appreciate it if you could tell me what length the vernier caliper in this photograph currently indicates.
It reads 22.4 mm
